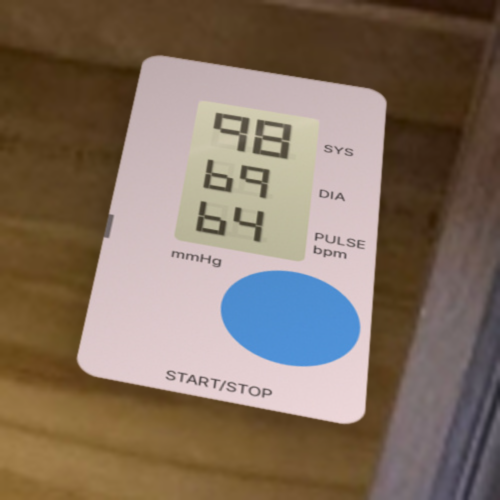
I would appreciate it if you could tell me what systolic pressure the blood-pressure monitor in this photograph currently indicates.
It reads 98 mmHg
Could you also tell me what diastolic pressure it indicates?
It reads 69 mmHg
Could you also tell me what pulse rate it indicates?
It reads 64 bpm
